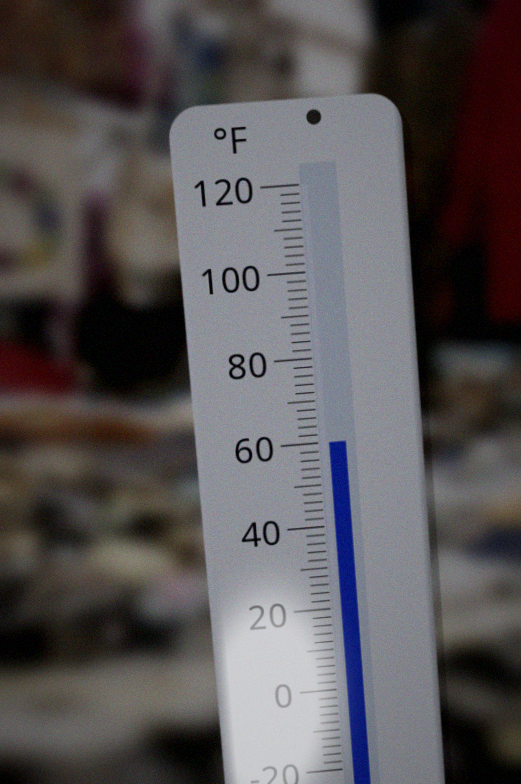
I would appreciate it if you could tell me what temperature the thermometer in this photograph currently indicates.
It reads 60 °F
